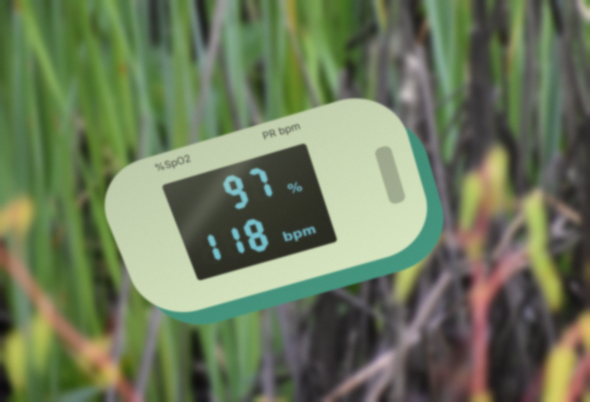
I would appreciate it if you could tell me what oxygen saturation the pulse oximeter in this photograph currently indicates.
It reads 97 %
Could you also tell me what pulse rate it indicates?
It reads 118 bpm
